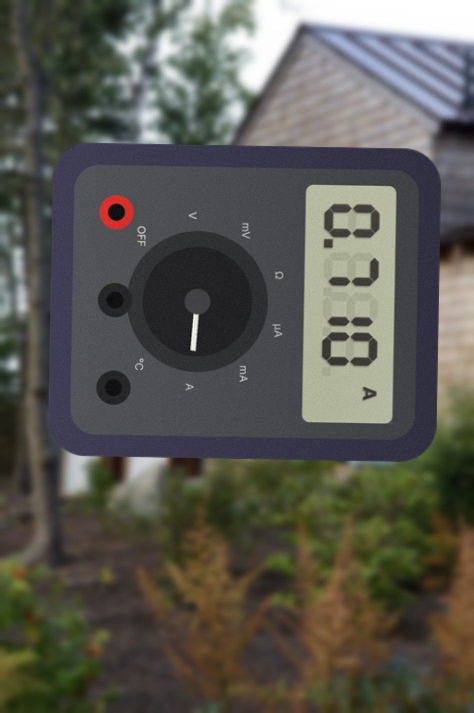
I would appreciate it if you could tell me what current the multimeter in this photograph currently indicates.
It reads 0.710 A
